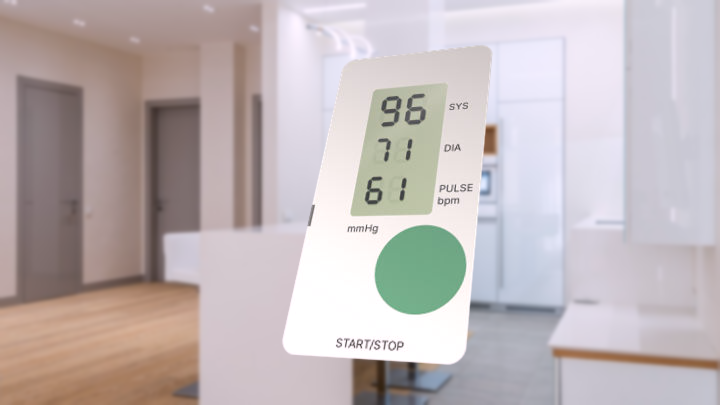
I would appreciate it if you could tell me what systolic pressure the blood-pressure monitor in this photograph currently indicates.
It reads 96 mmHg
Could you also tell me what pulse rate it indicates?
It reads 61 bpm
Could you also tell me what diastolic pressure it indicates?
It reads 71 mmHg
